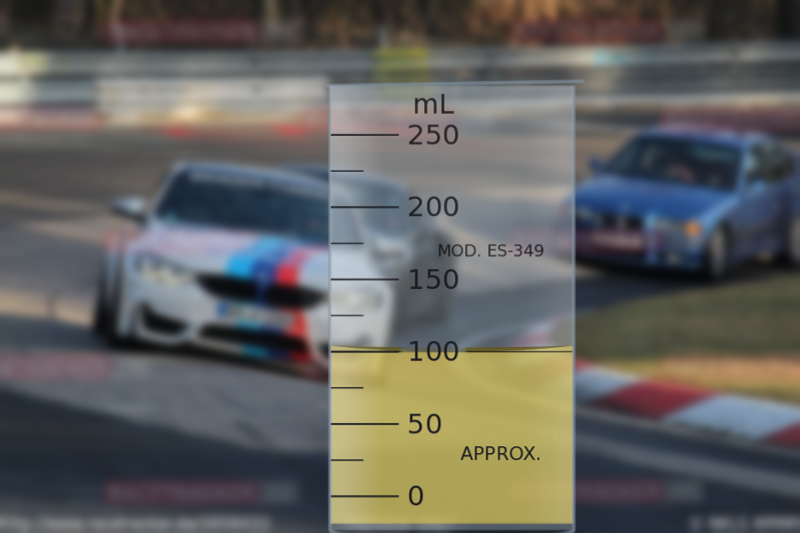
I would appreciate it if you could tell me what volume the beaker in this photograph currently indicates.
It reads 100 mL
